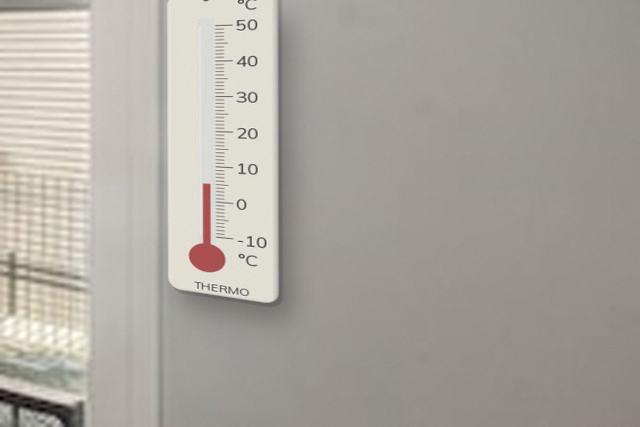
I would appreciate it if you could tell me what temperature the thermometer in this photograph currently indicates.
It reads 5 °C
